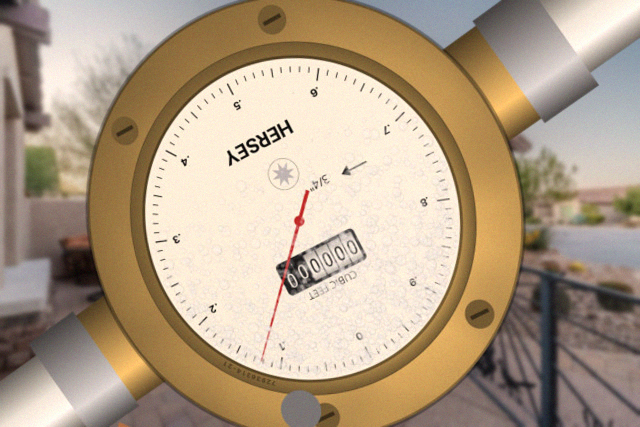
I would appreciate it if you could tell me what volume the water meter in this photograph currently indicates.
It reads 0.12 ft³
